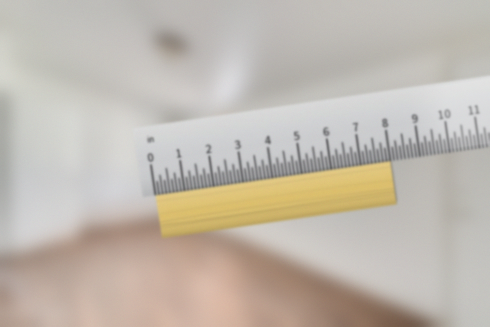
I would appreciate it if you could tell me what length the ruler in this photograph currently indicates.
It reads 8 in
